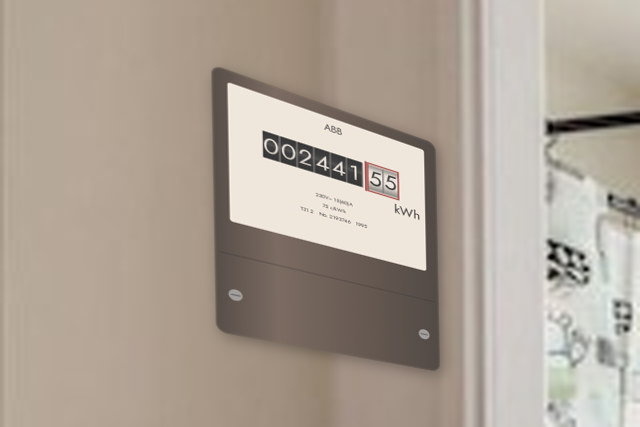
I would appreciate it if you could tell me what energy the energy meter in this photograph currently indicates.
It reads 2441.55 kWh
